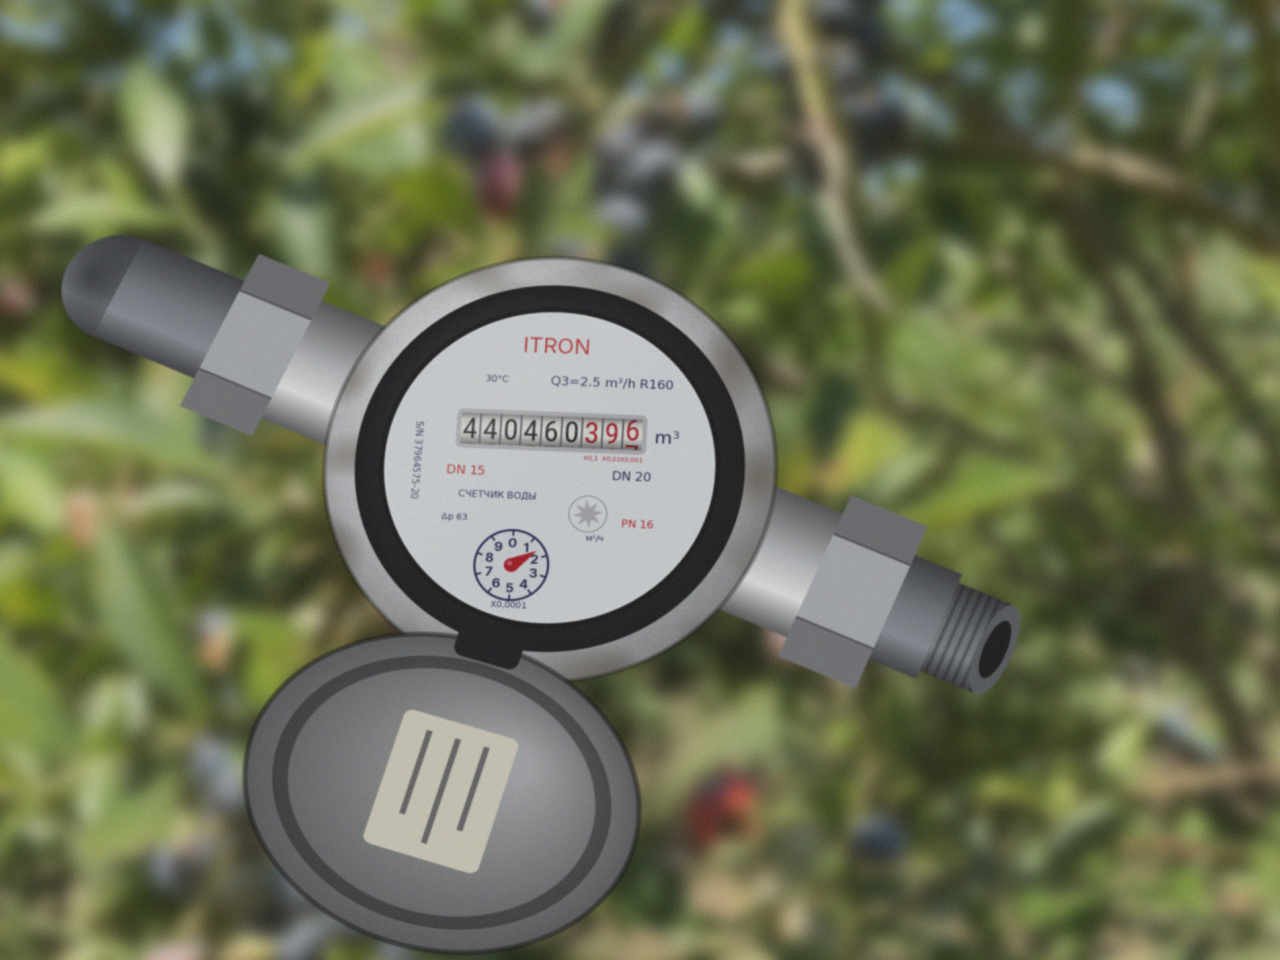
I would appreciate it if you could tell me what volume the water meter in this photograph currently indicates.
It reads 440460.3961 m³
